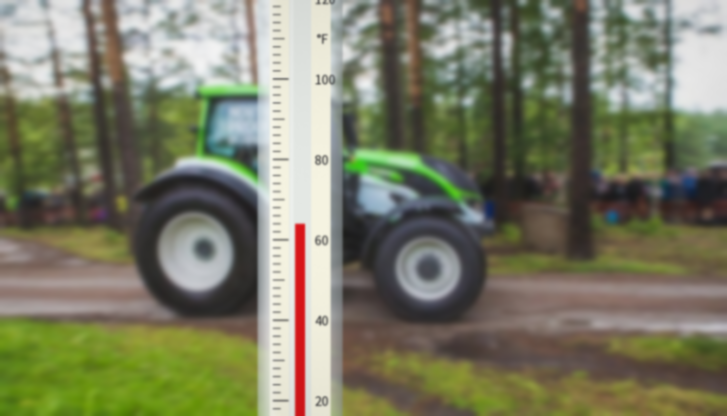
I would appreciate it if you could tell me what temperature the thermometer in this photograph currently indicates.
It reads 64 °F
